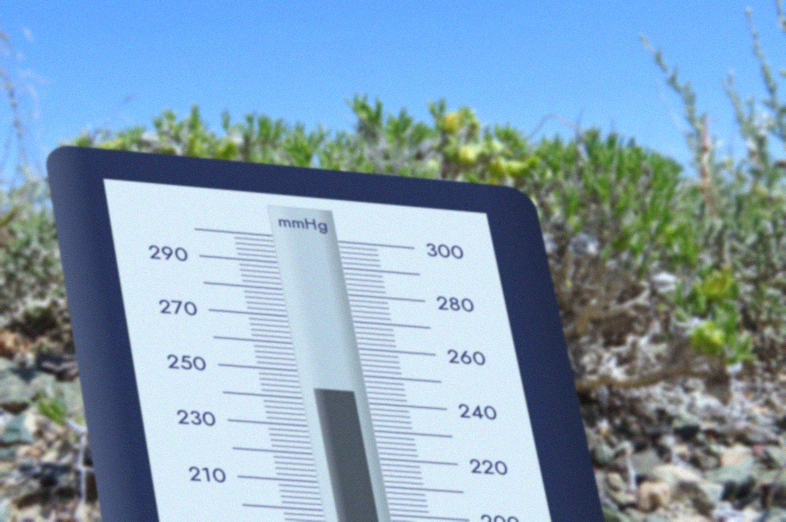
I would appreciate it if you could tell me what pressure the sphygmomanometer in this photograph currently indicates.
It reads 244 mmHg
